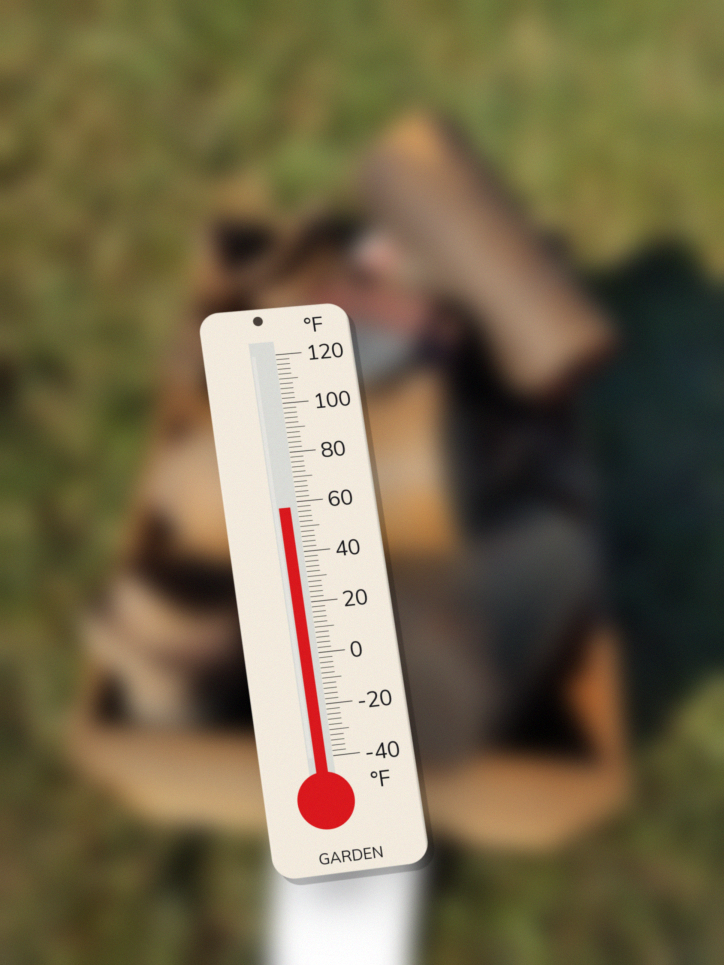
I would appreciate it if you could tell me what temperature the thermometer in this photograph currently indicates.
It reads 58 °F
